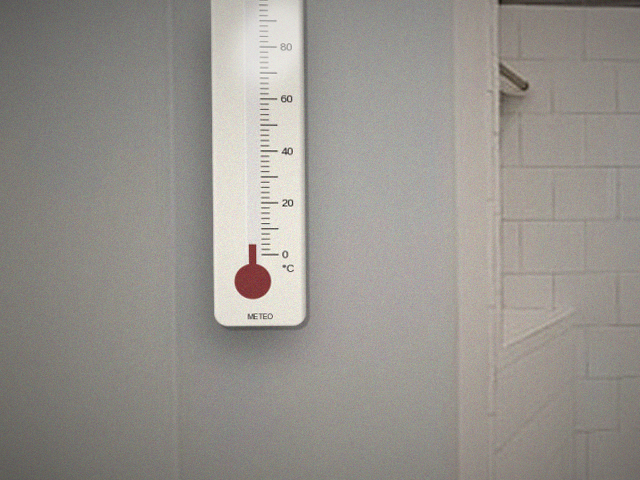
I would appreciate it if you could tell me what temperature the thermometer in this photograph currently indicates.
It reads 4 °C
